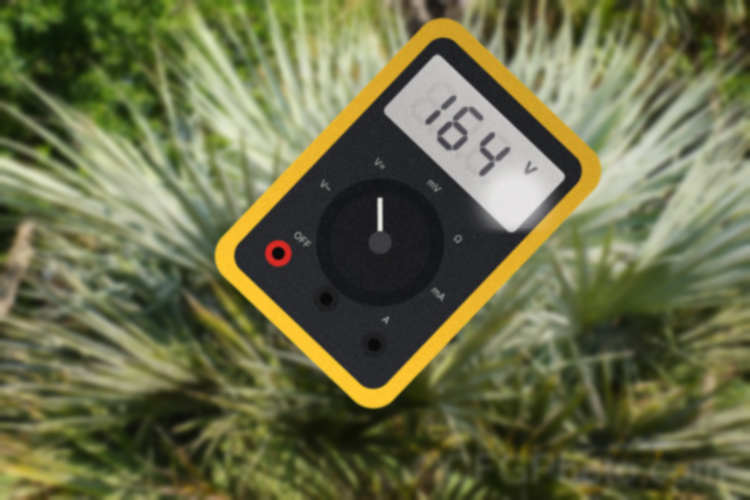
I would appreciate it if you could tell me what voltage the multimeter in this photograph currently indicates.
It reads 164 V
